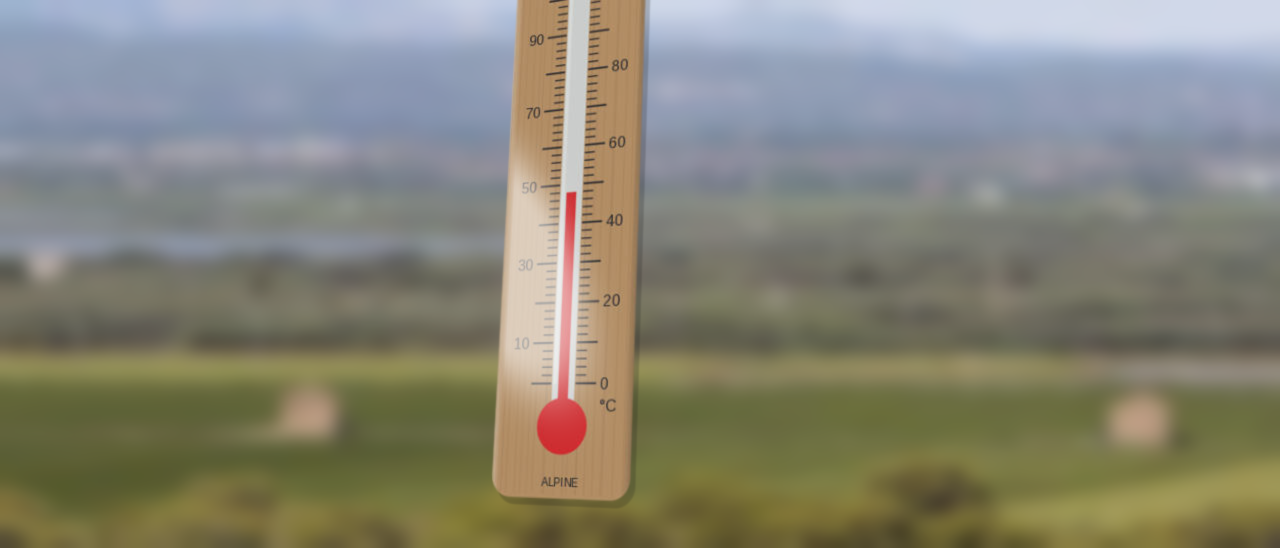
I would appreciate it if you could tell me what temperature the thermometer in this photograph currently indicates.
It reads 48 °C
